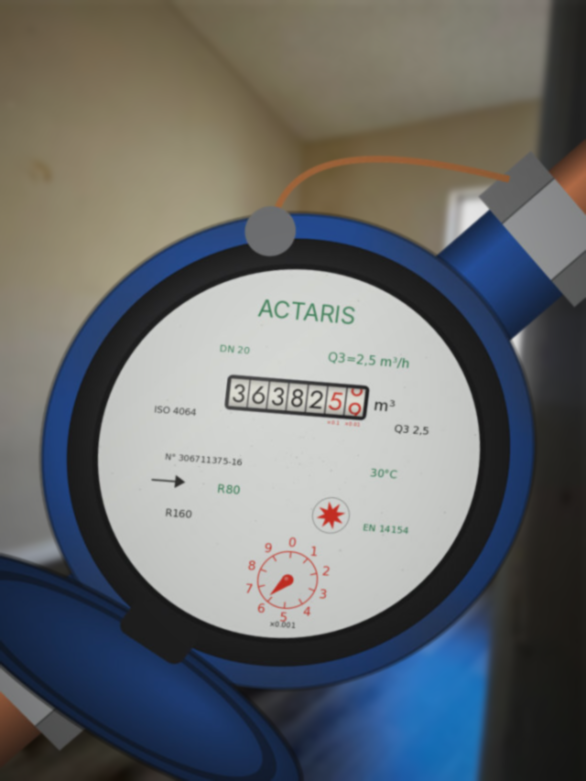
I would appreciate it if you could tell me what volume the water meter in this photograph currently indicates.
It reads 36382.586 m³
